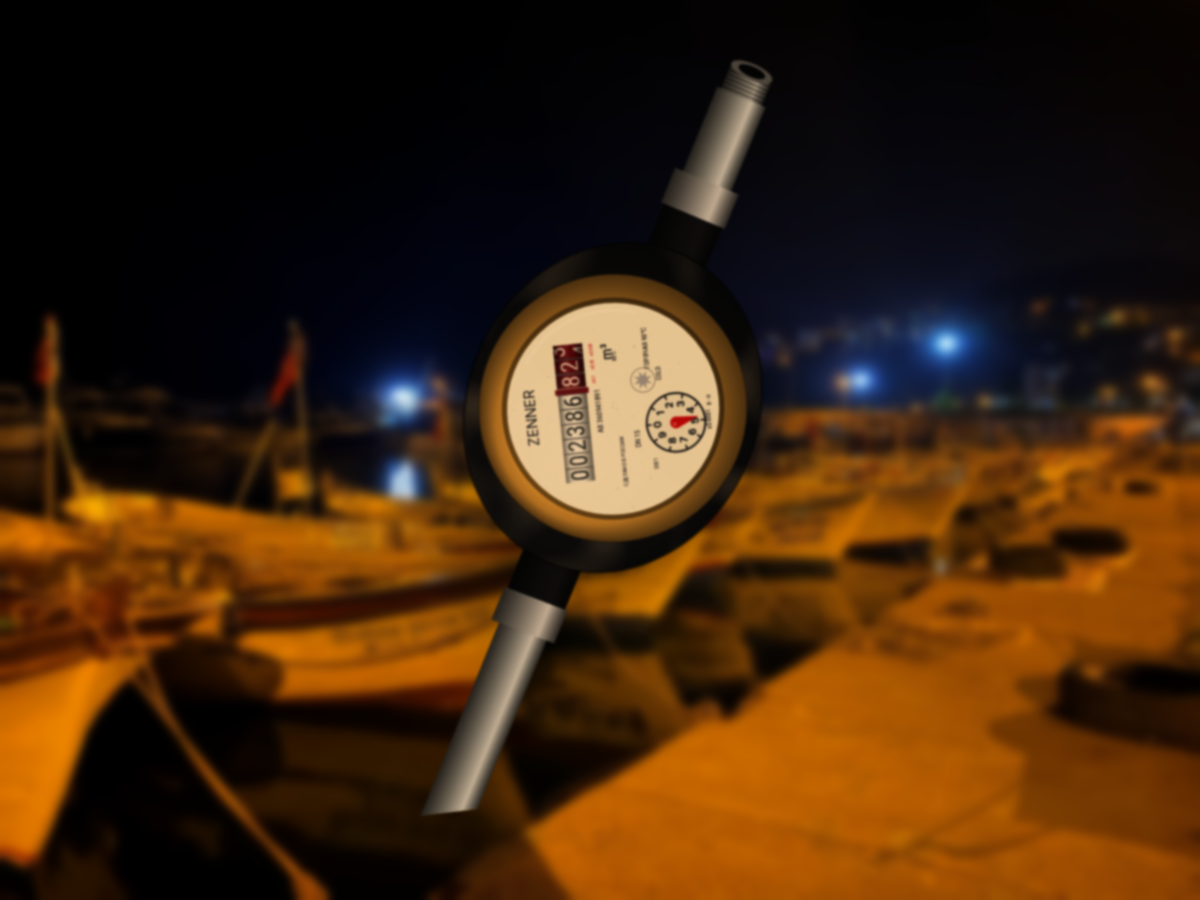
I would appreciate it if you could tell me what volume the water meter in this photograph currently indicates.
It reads 2386.8234 m³
